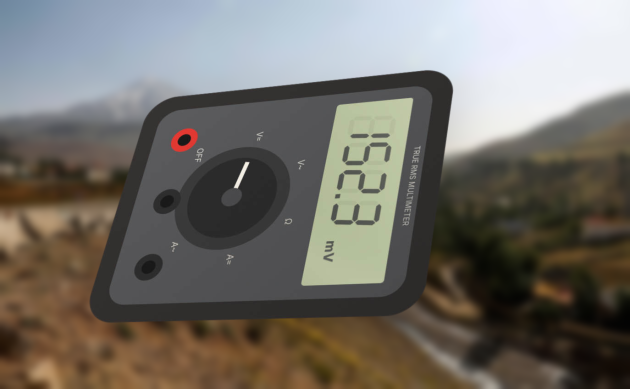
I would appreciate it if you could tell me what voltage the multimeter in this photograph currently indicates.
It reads 152.3 mV
